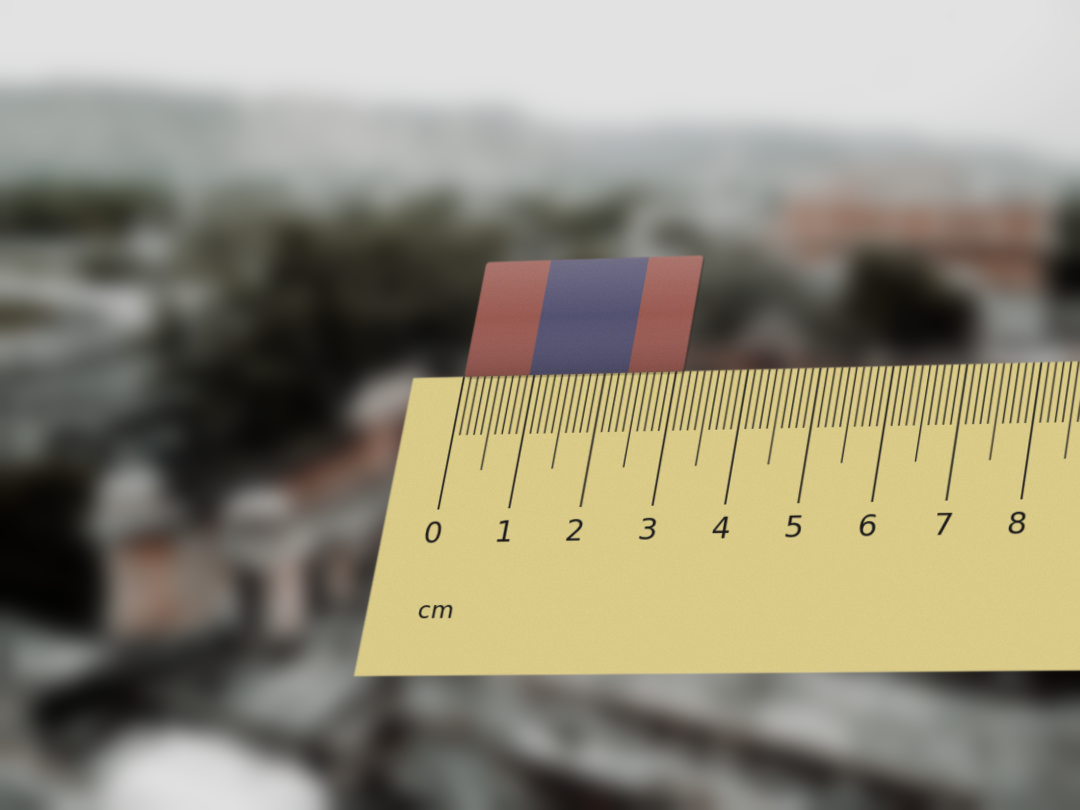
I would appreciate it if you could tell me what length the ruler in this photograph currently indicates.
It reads 3.1 cm
